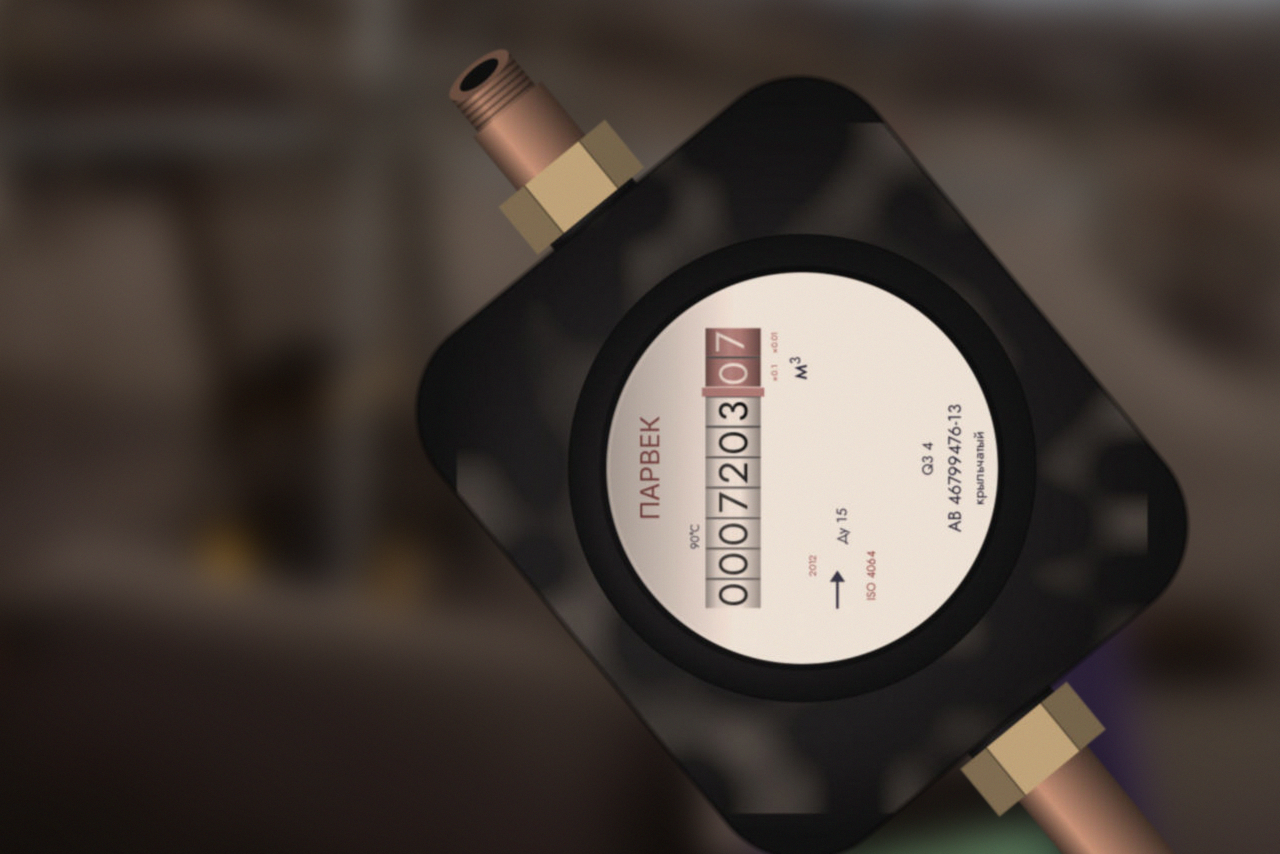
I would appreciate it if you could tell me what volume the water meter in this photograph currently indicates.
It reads 7203.07 m³
